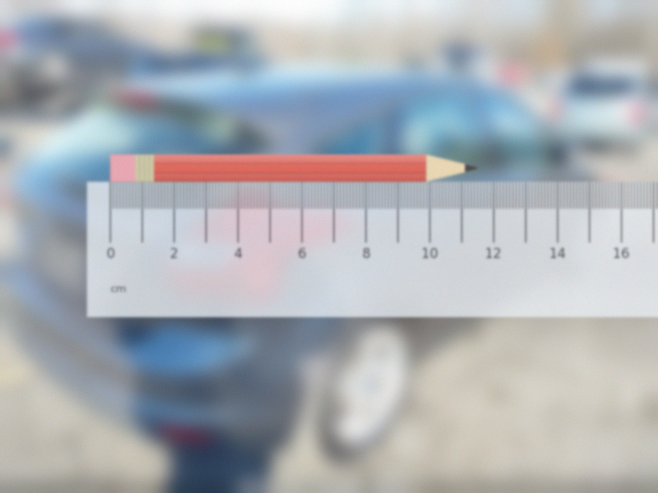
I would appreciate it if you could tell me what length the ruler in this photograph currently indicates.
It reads 11.5 cm
